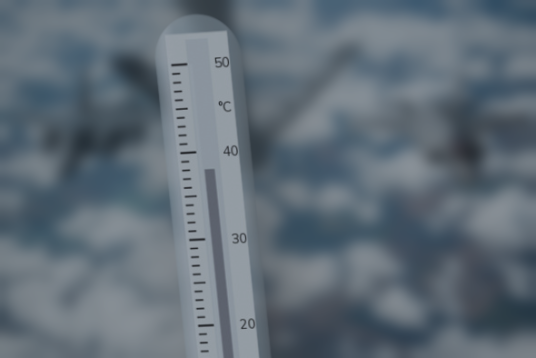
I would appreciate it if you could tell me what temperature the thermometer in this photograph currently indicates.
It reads 38 °C
